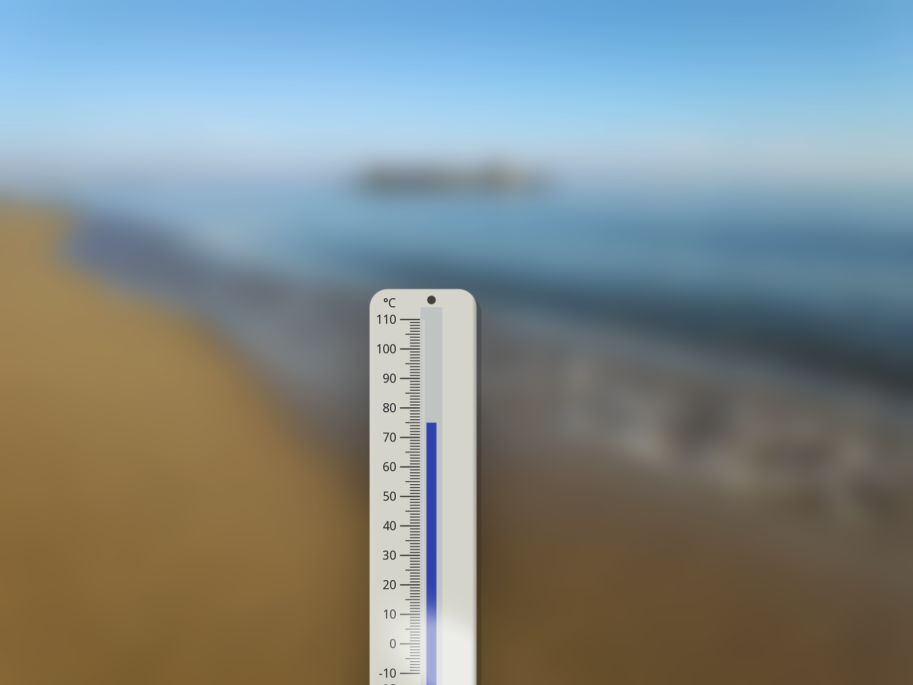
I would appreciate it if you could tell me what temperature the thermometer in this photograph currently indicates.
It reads 75 °C
